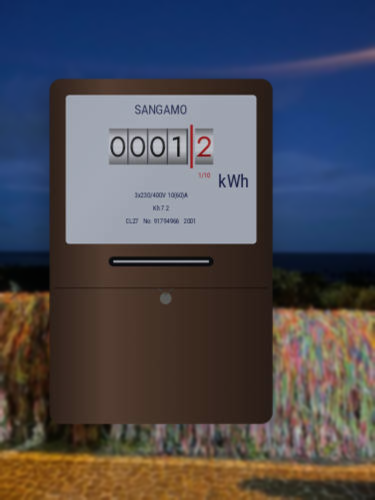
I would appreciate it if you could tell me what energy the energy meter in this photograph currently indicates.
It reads 1.2 kWh
